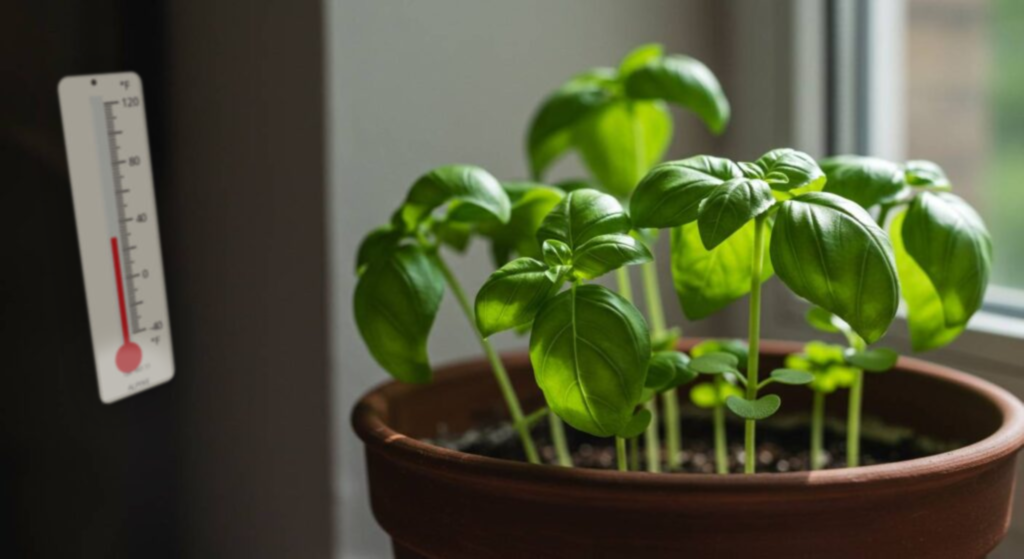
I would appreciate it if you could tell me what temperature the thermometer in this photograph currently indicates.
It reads 30 °F
